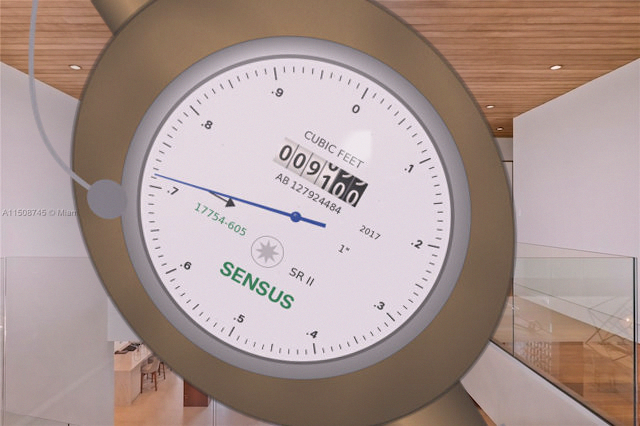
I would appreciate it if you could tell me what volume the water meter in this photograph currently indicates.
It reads 9099.71 ft³
